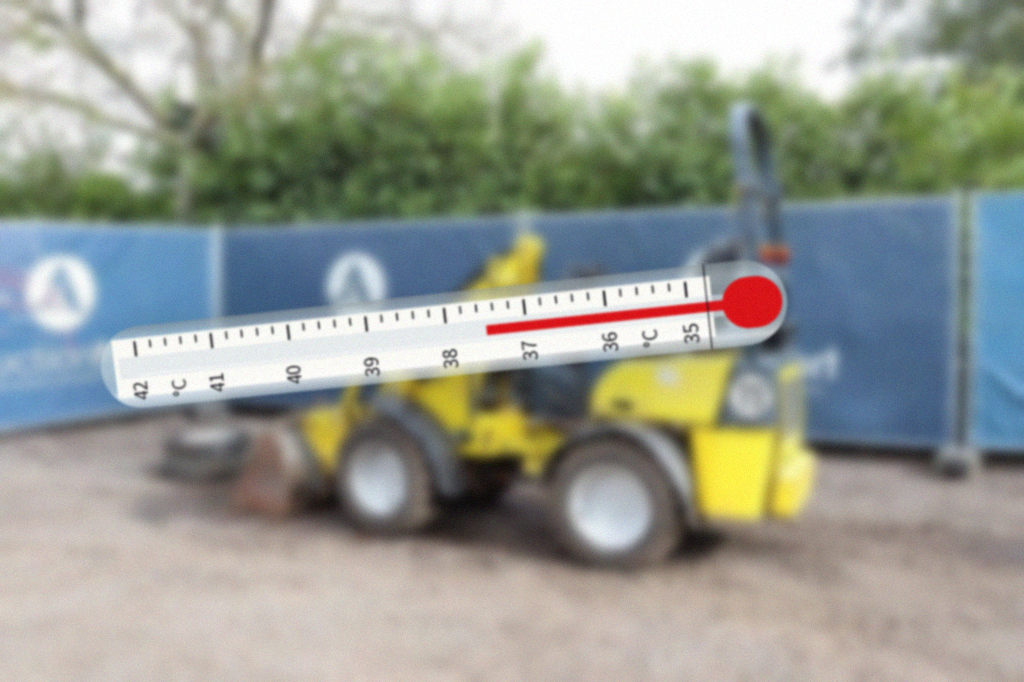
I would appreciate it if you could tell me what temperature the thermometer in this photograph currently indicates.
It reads 37.5 °C
